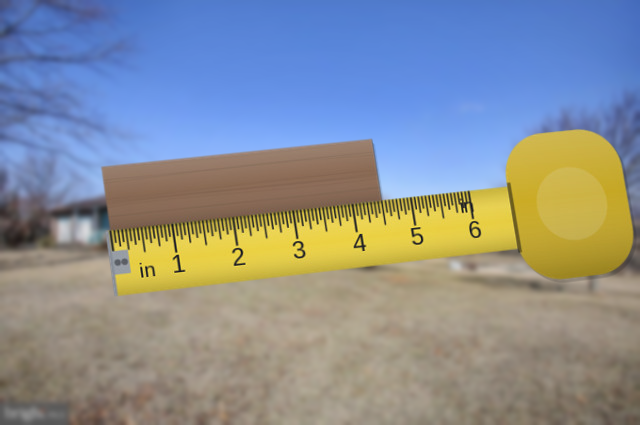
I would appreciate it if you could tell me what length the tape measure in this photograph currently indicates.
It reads 4.5 in
